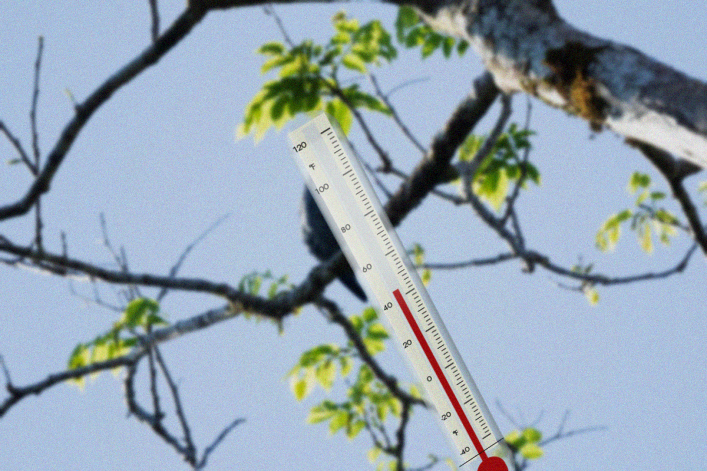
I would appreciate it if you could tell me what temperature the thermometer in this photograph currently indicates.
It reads 44 °F
